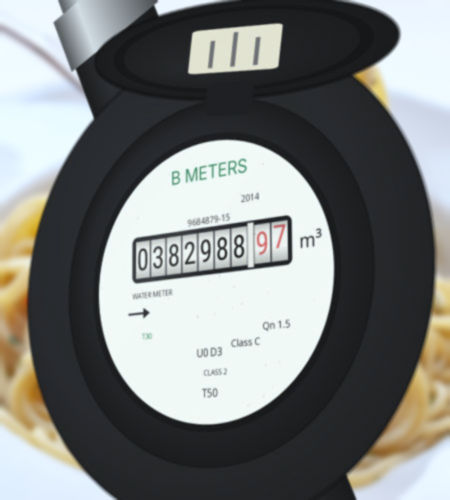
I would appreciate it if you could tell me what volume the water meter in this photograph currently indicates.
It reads 382988.97 m³
